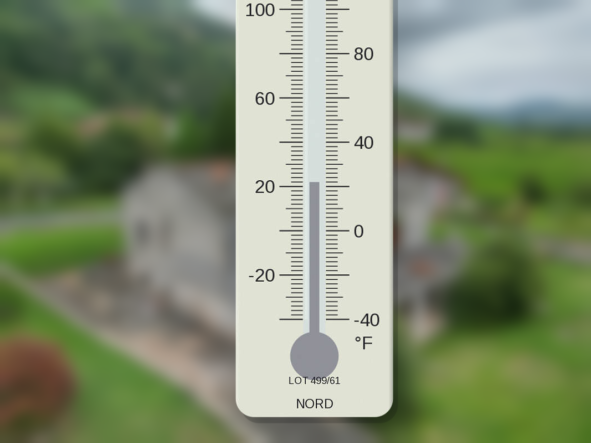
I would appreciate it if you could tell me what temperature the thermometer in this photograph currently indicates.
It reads 22 °F
